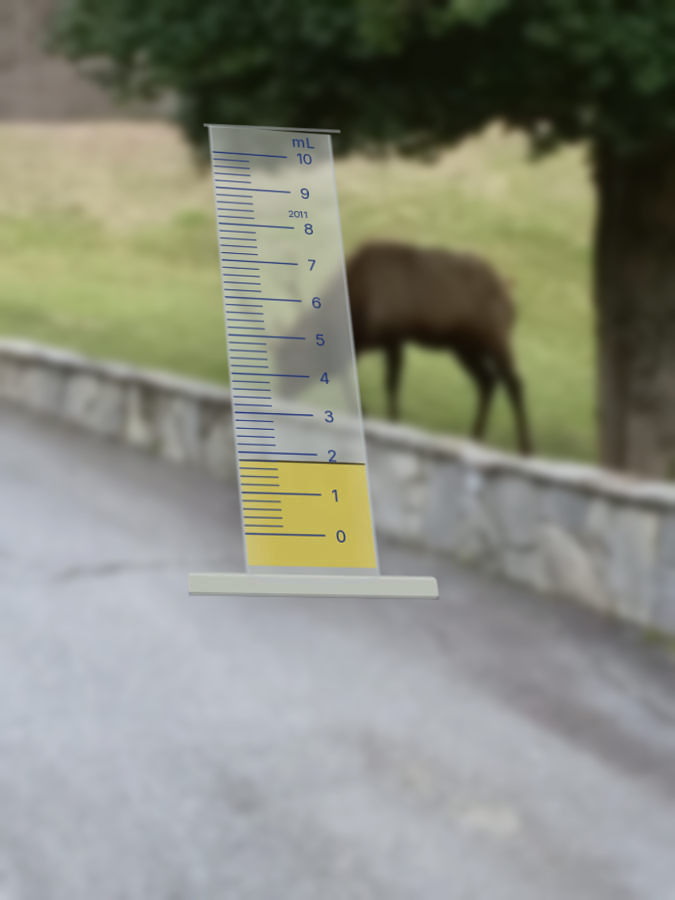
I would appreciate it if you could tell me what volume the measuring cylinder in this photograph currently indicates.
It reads 1.8 mL
